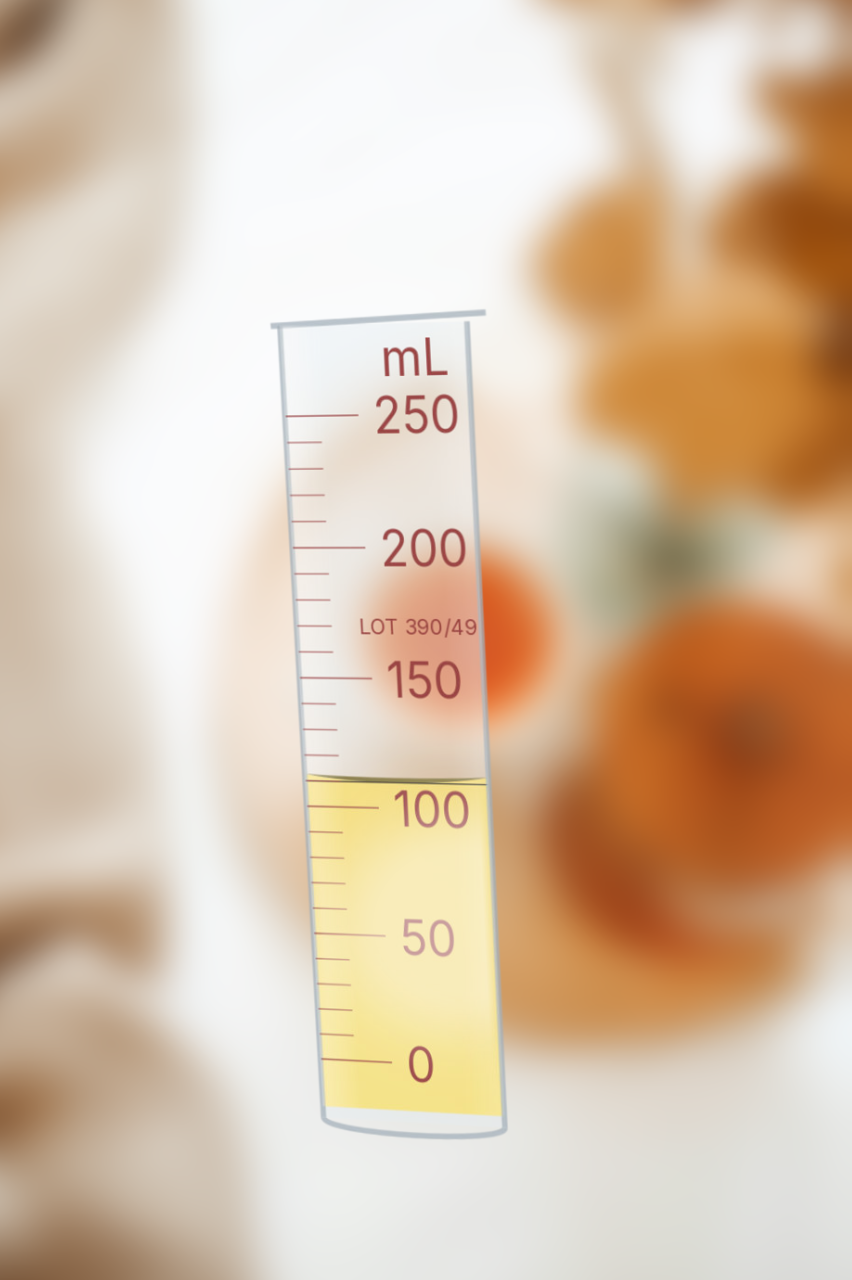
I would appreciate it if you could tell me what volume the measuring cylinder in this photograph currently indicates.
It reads 110 mL
